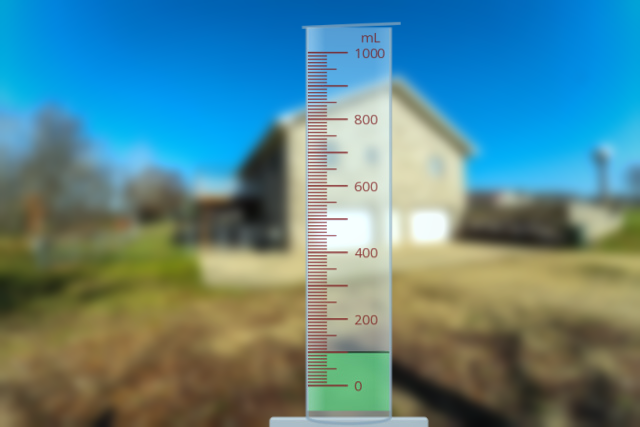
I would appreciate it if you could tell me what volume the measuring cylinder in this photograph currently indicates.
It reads 100 mL
